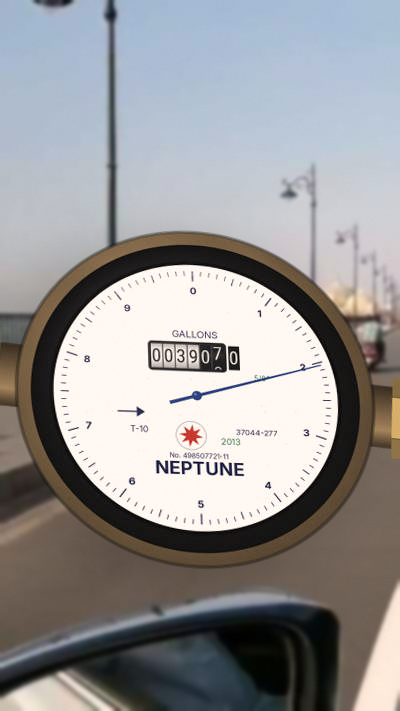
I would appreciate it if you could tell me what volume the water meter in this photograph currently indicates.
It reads 39072.0 gal
